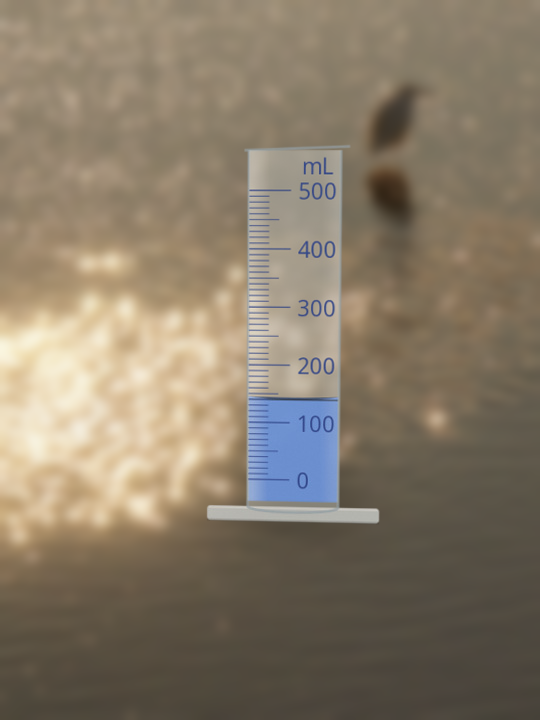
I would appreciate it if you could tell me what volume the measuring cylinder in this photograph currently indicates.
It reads 140 mL
